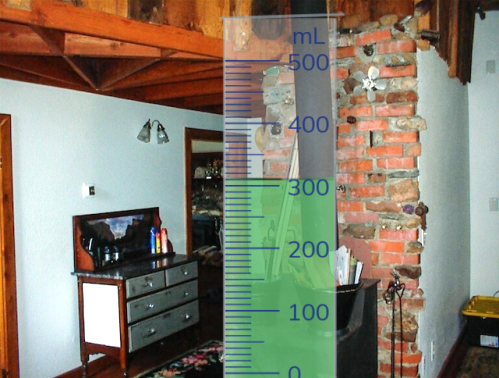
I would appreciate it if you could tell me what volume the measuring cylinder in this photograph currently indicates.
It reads 310 mL
